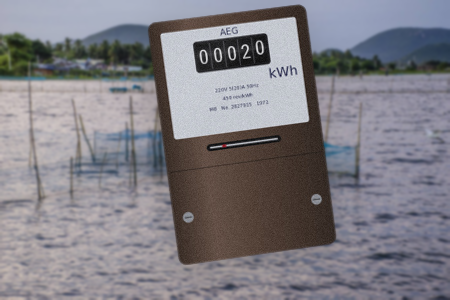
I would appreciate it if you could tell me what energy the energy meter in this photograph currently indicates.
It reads 20 kWh
